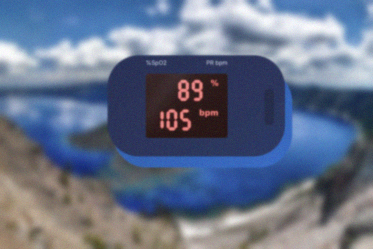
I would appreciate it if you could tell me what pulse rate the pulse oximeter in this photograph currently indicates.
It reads 105 bpm
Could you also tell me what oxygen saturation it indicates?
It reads 89 %
